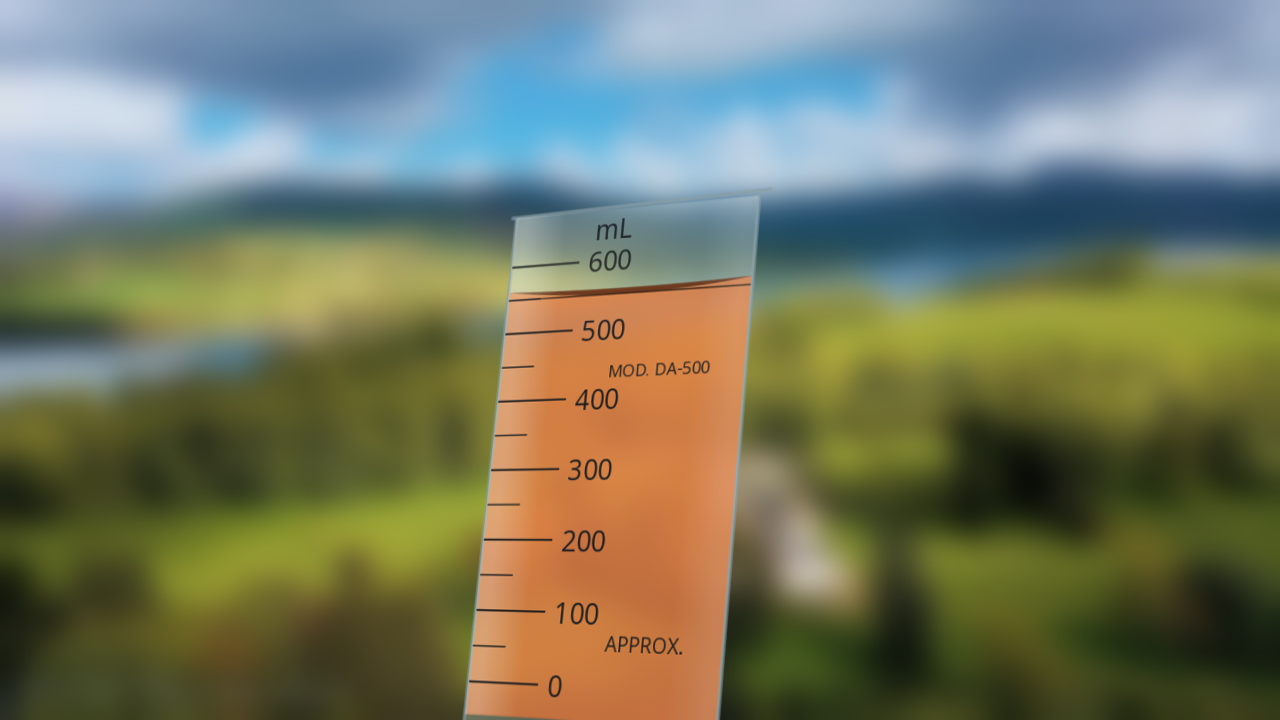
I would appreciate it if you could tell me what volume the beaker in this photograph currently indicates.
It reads 550 mL
